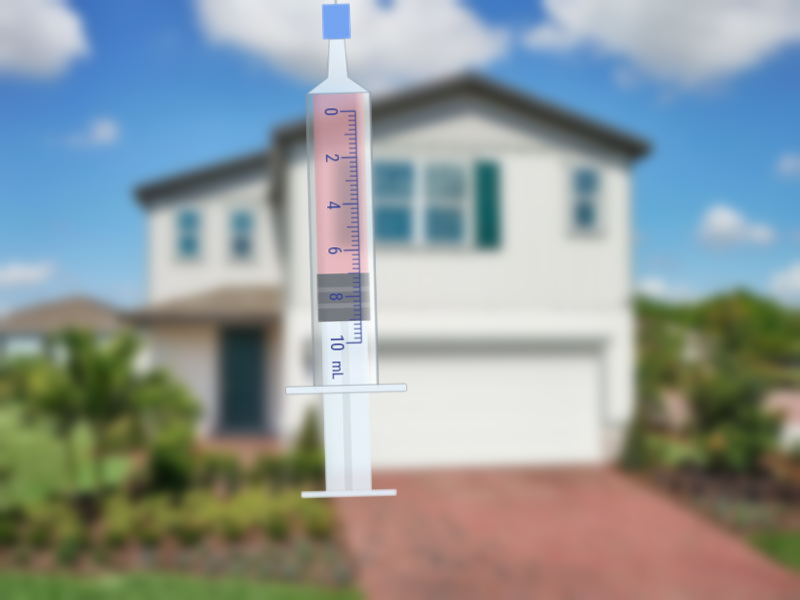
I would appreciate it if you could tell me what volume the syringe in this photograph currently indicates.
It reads 7 mL
